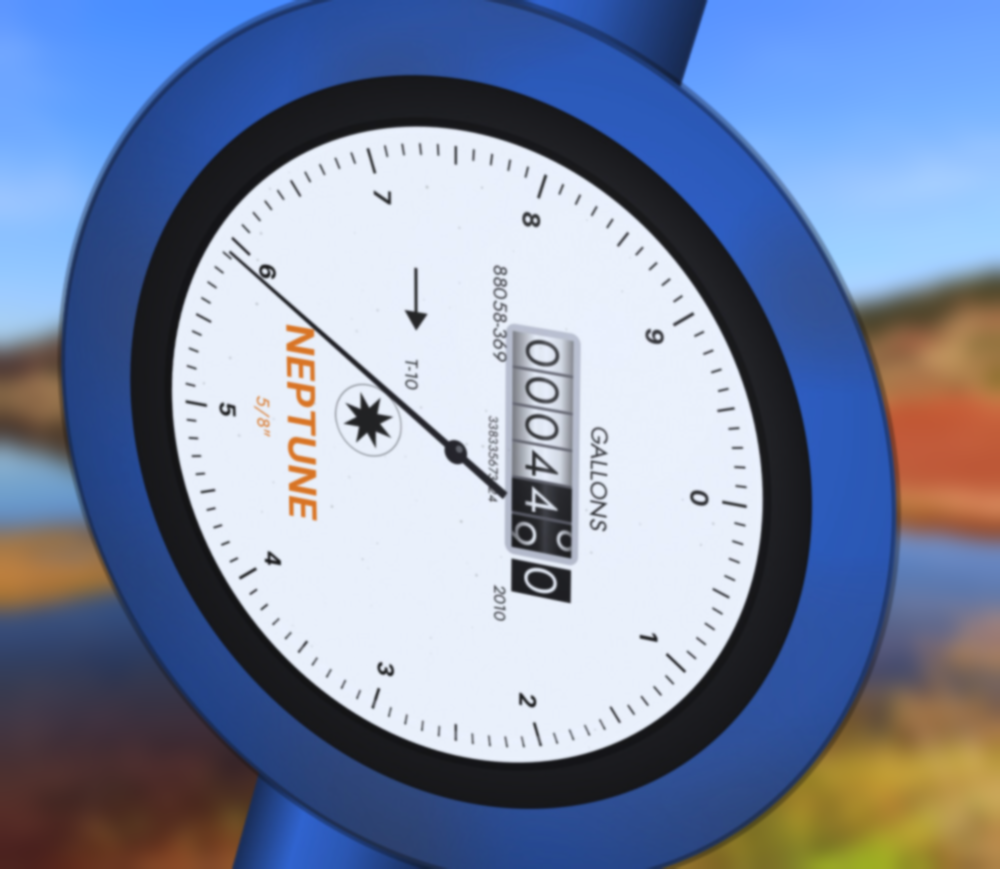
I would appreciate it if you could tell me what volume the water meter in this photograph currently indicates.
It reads 4485.9 gal
